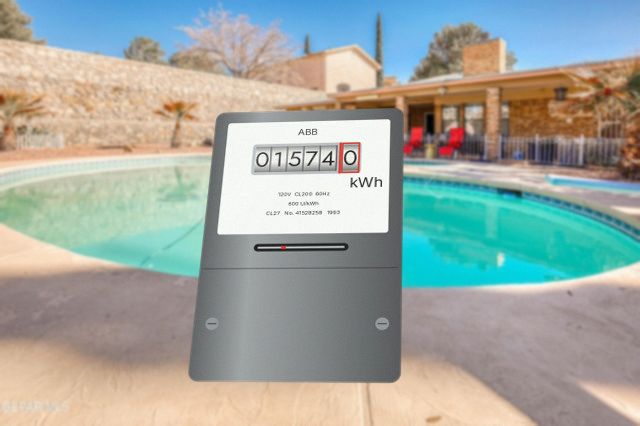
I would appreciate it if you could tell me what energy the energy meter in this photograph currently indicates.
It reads 1574.0 kWh
